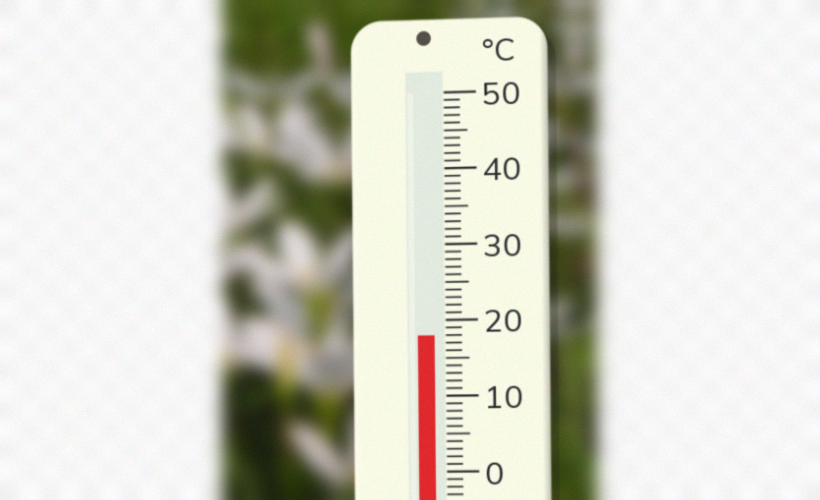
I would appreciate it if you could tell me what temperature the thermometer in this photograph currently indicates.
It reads 18 °C
